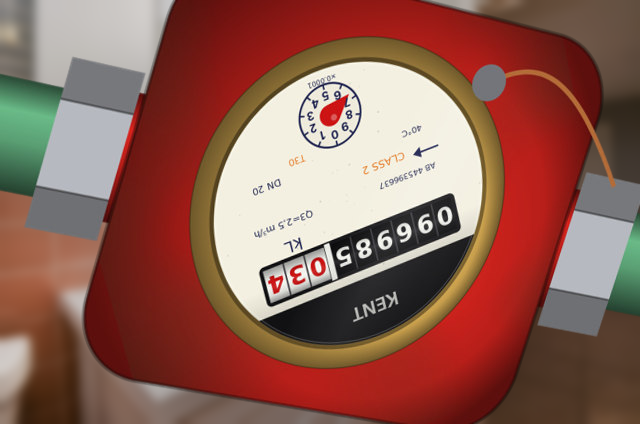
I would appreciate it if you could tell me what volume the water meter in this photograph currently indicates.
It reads 96985.0346 kL
